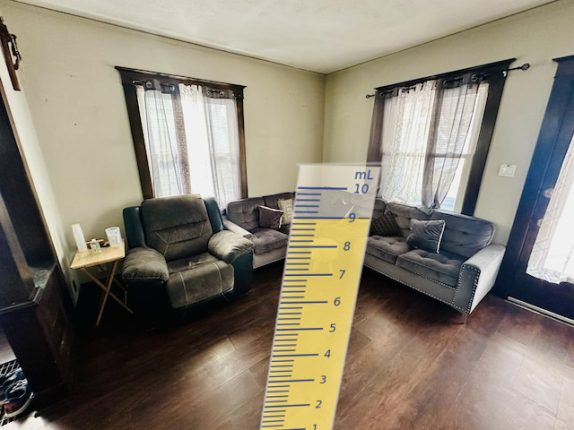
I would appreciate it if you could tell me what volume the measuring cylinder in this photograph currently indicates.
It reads 9 mL
